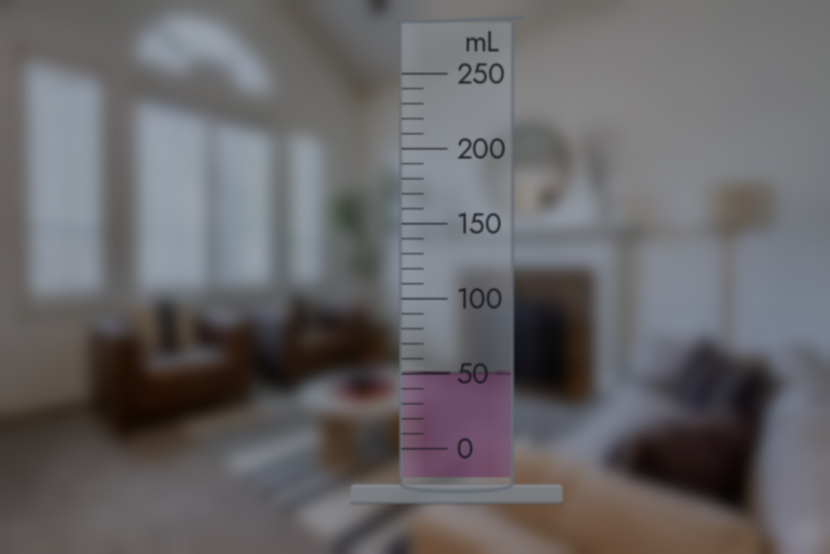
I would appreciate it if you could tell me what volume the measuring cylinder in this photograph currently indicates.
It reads 50 mL
